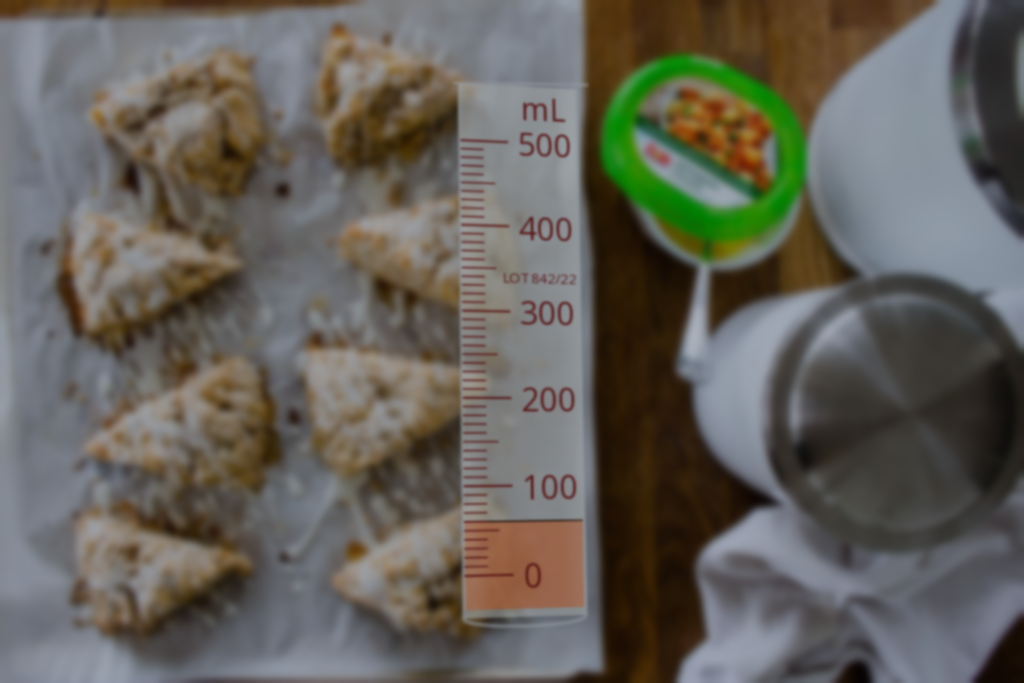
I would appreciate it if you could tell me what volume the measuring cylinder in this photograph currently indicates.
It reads 60 mL
